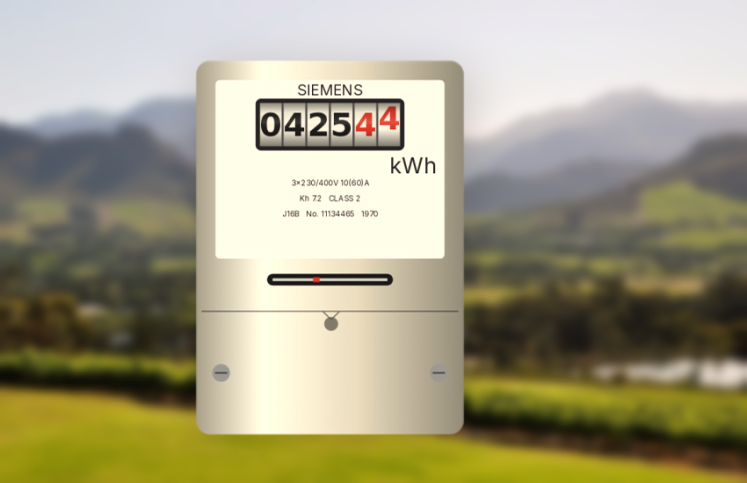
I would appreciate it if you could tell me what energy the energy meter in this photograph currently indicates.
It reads 425.44 kWh
